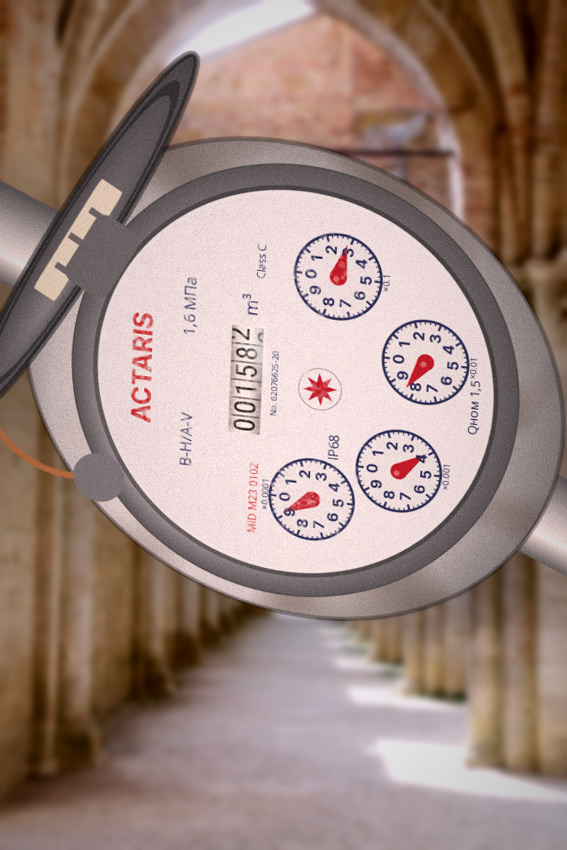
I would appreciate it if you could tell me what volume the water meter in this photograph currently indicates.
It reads 1582.2839 m³
